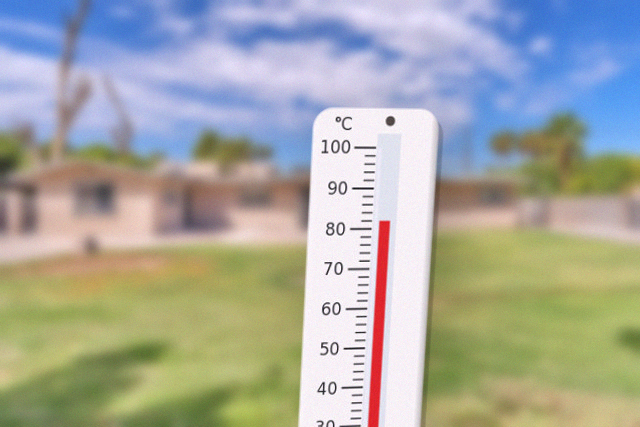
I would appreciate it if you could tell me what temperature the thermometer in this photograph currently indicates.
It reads 82 °C
